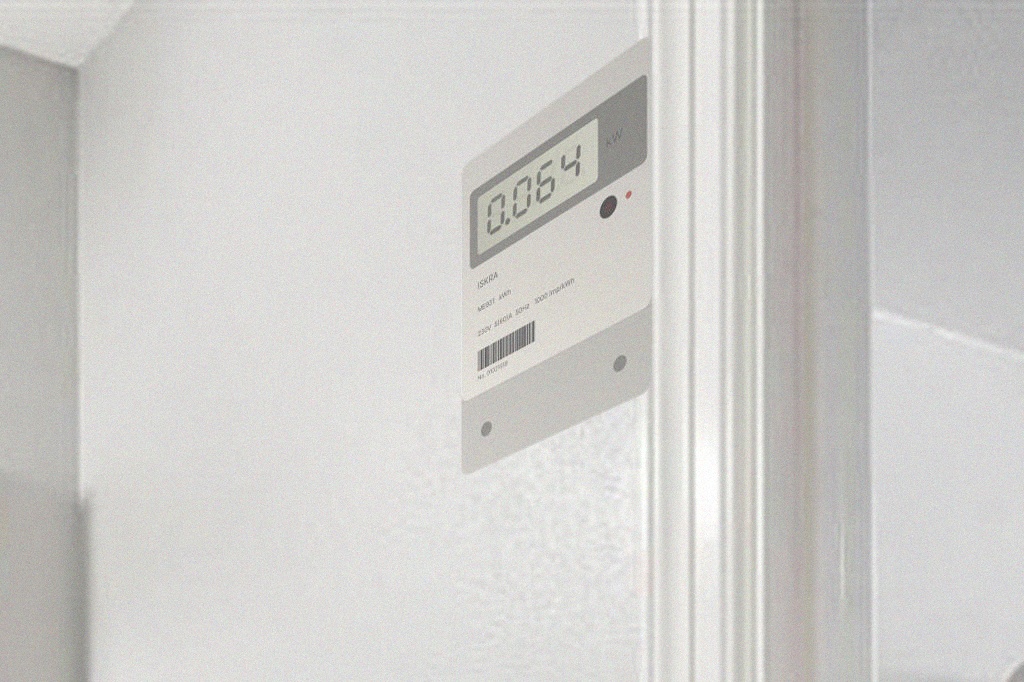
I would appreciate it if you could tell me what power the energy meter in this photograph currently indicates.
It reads 0.064 kW
